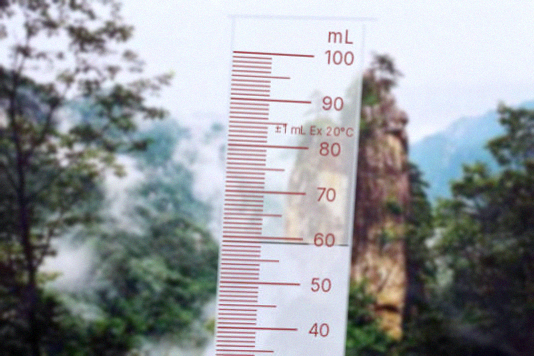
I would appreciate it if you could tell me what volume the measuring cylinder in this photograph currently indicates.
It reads 59 mL
